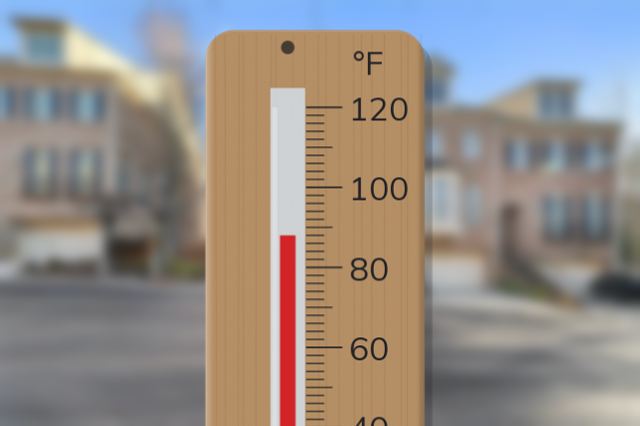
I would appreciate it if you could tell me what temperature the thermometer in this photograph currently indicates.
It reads 88 °F
